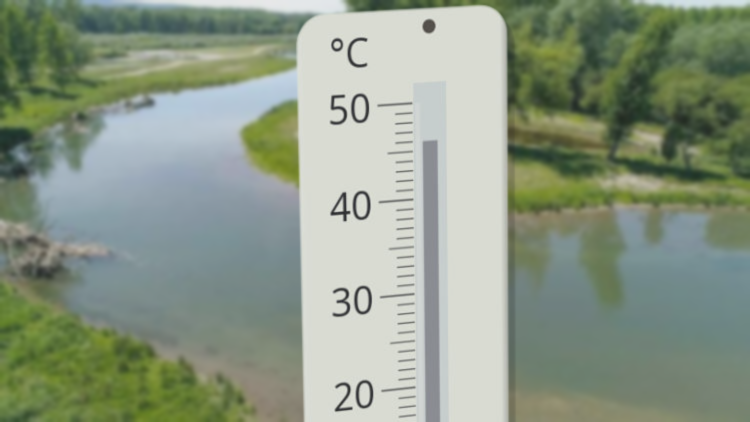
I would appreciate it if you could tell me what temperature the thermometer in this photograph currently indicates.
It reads 46 °C
